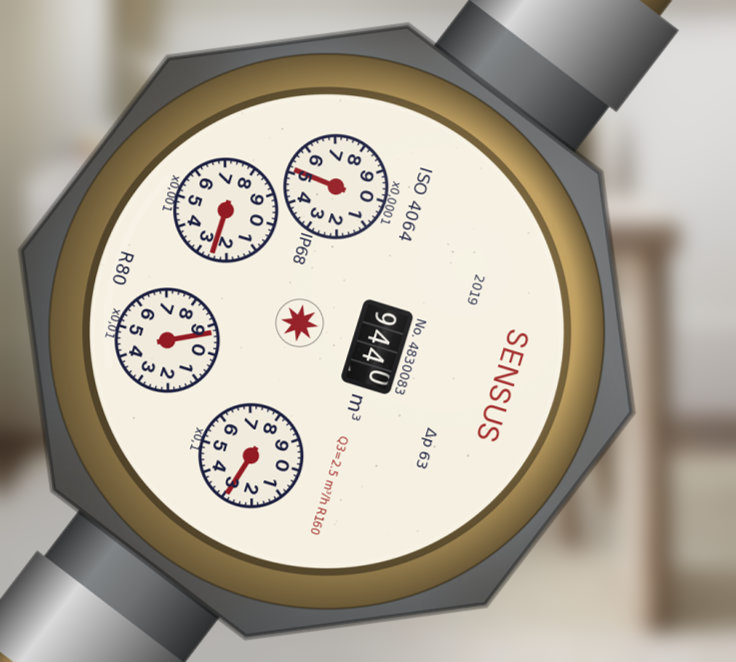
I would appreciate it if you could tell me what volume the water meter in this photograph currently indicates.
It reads 9440.2925 m³
